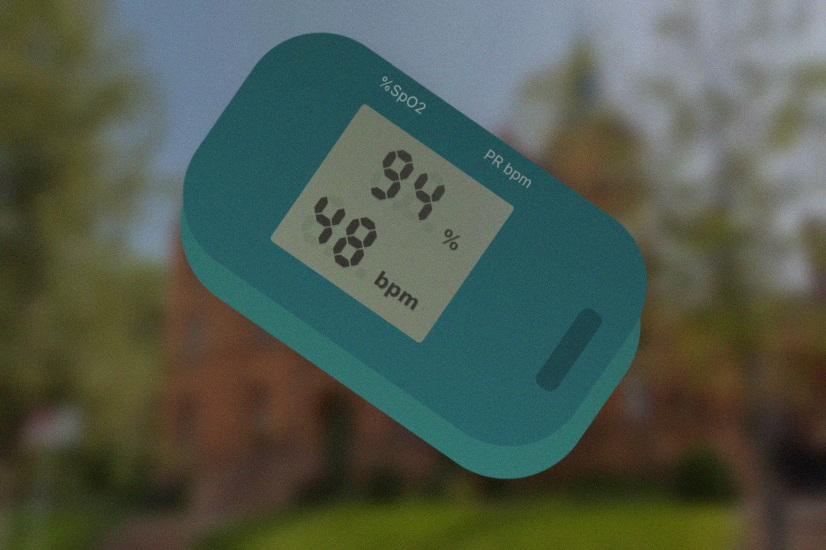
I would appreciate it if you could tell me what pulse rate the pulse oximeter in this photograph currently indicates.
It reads 48 bpm
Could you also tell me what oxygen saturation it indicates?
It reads 94 %
